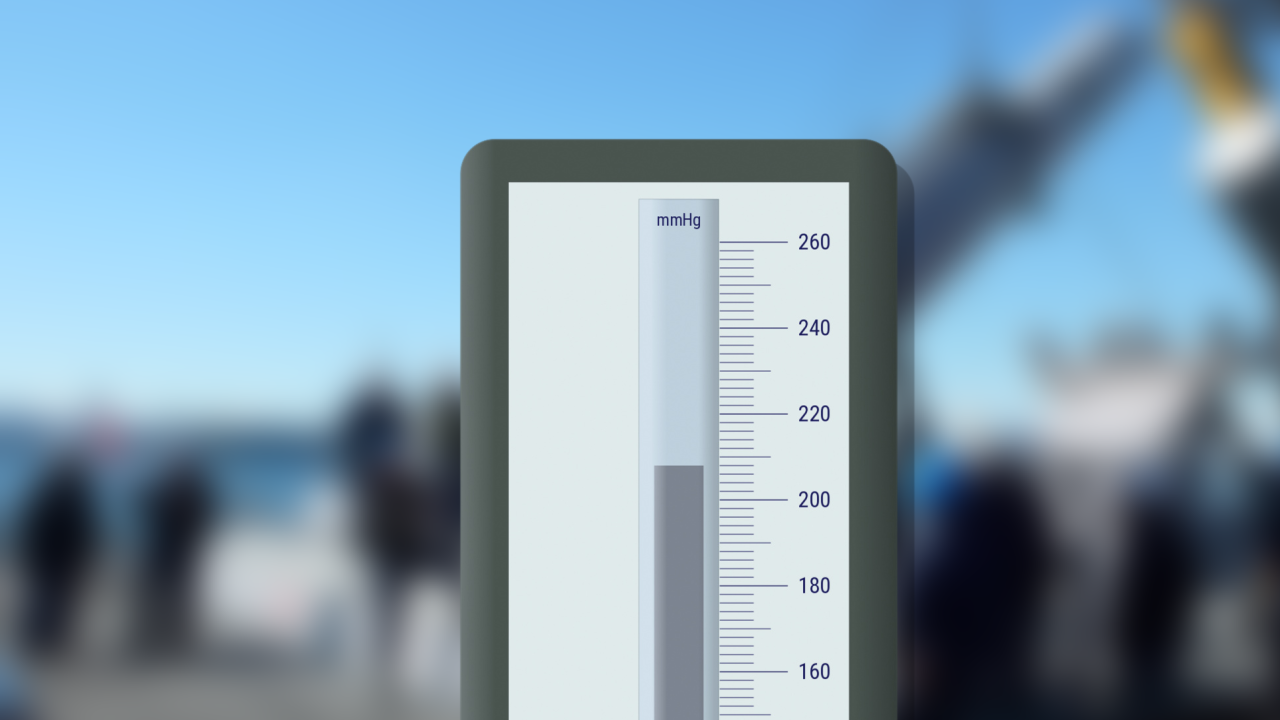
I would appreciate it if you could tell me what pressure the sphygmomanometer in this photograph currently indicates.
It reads 208 mmHg
